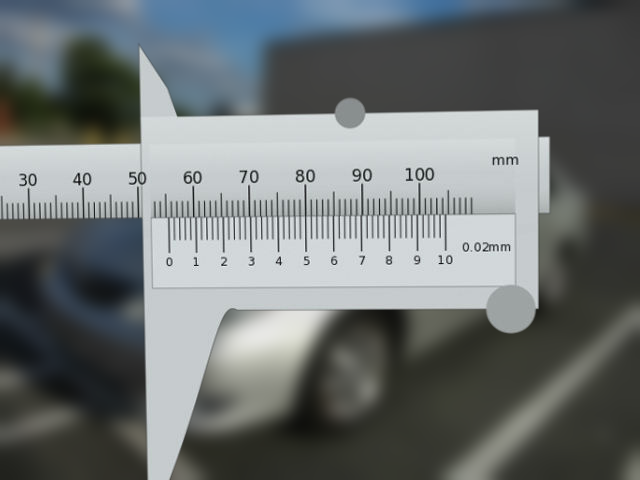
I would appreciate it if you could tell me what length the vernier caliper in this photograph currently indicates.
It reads 55.5 mm
